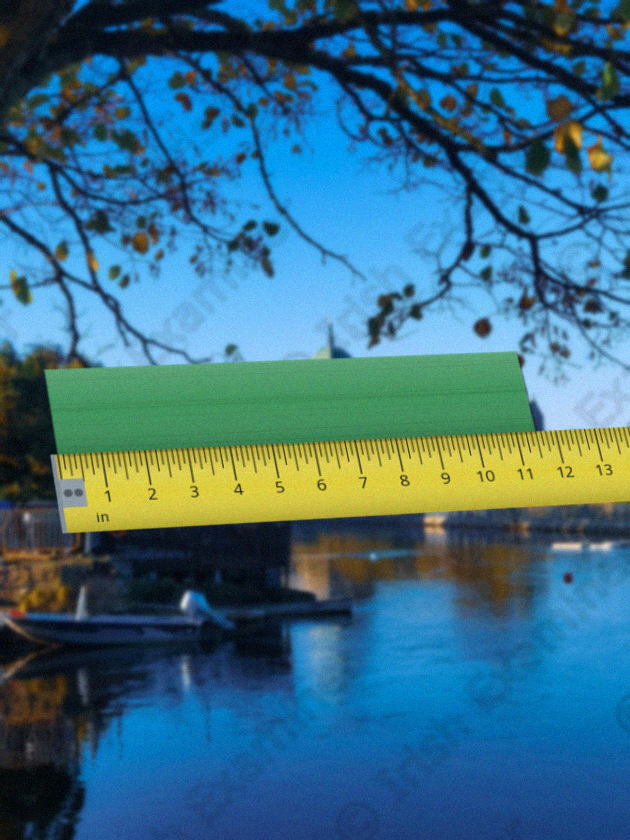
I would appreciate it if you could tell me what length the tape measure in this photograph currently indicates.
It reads 11.5 in
